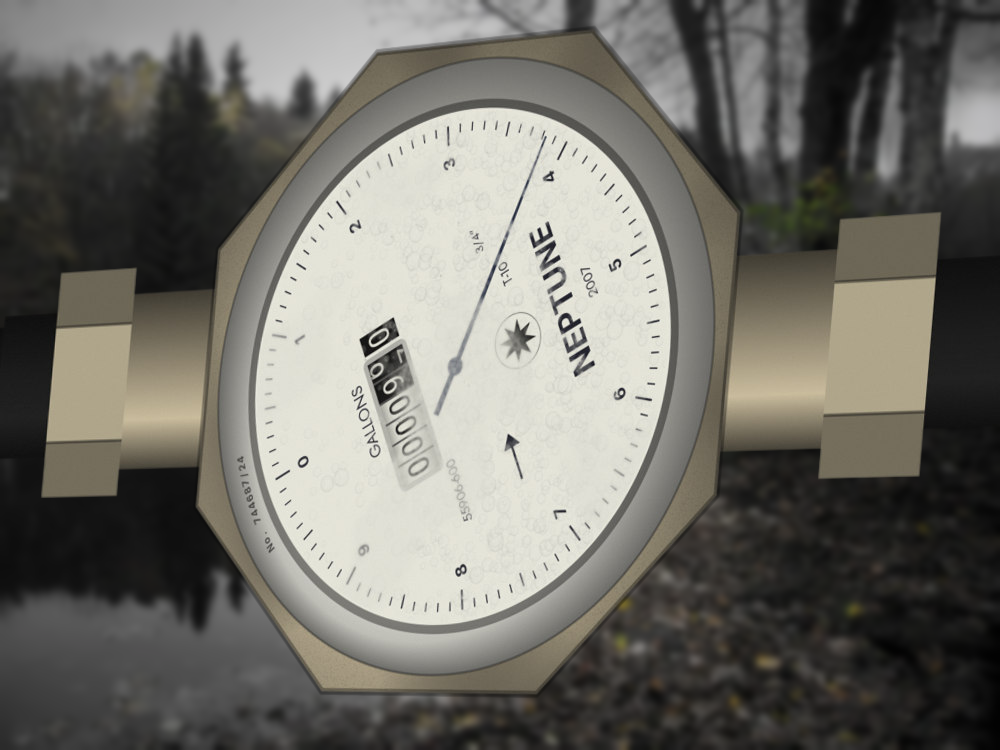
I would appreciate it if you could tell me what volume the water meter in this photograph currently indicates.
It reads 963.8 gal
